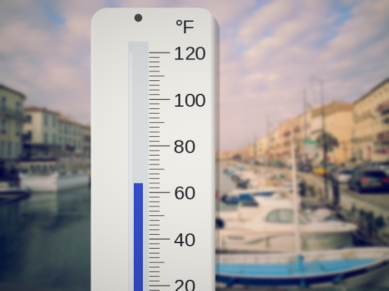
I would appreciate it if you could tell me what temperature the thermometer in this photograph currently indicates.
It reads 64 °F
